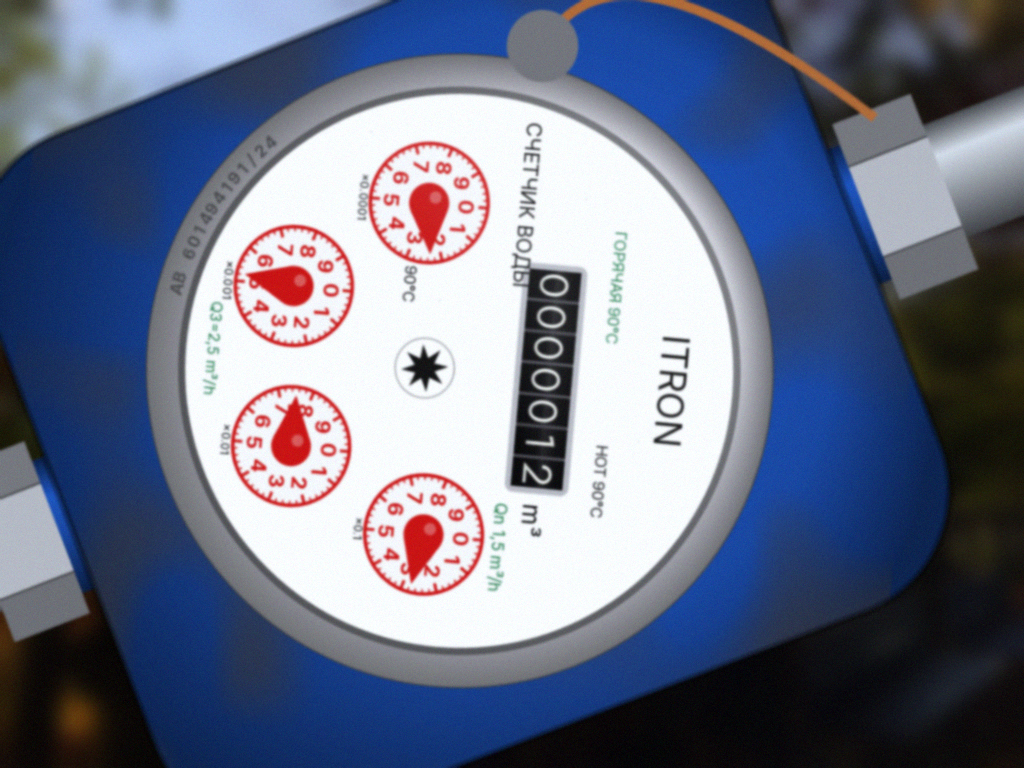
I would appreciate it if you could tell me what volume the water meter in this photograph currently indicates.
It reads 12.2752 m³
